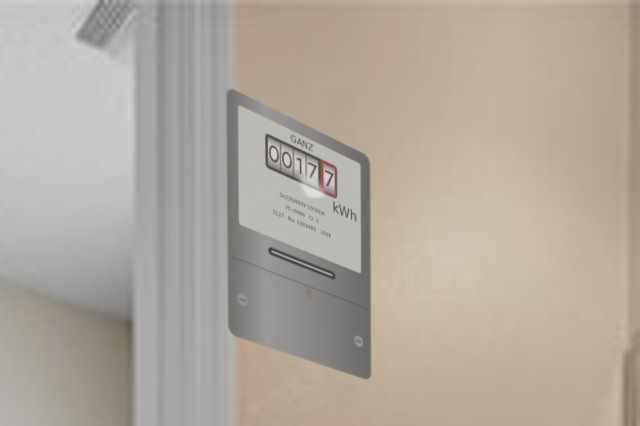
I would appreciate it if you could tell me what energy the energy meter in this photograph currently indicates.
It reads 17.7 kWh
